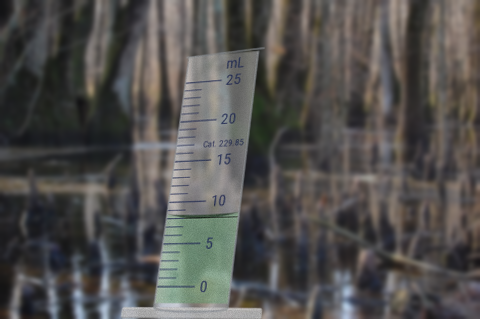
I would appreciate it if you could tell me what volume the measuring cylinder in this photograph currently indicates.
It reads 8 mL
